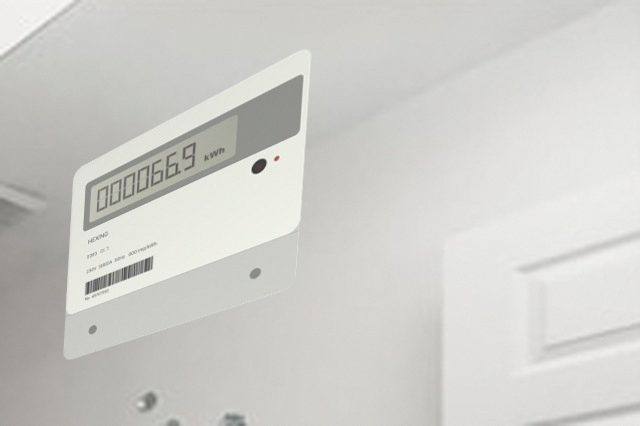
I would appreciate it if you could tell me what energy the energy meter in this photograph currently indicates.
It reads 66.9 kWh
